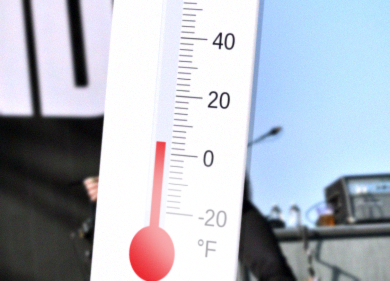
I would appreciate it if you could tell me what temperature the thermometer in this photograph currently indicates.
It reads 4 °F
